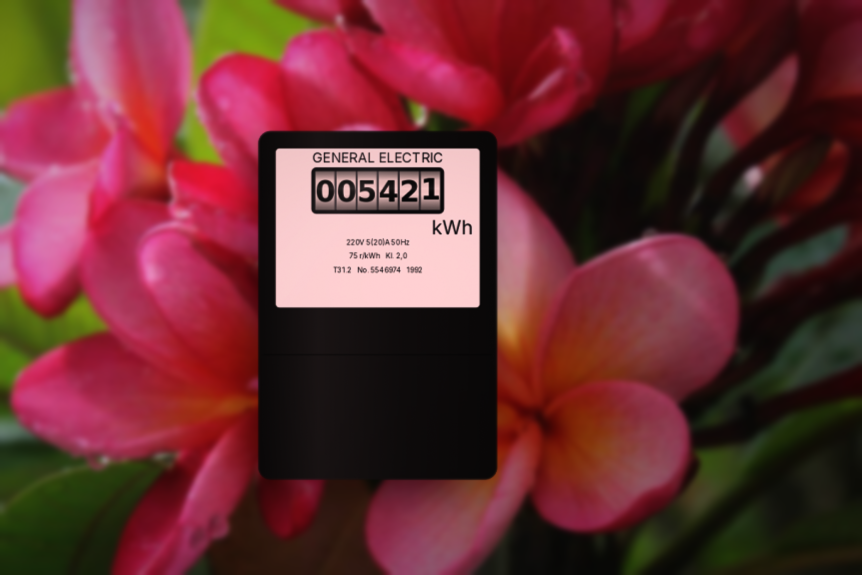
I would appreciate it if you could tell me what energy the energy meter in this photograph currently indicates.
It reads 5421 kWh
